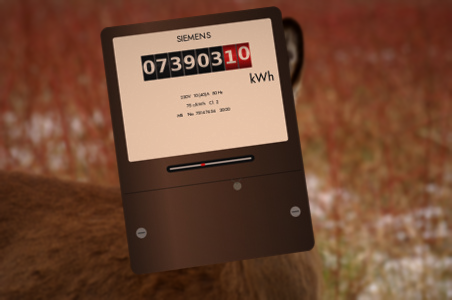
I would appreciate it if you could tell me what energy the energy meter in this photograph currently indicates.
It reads 73903.10 kWh
